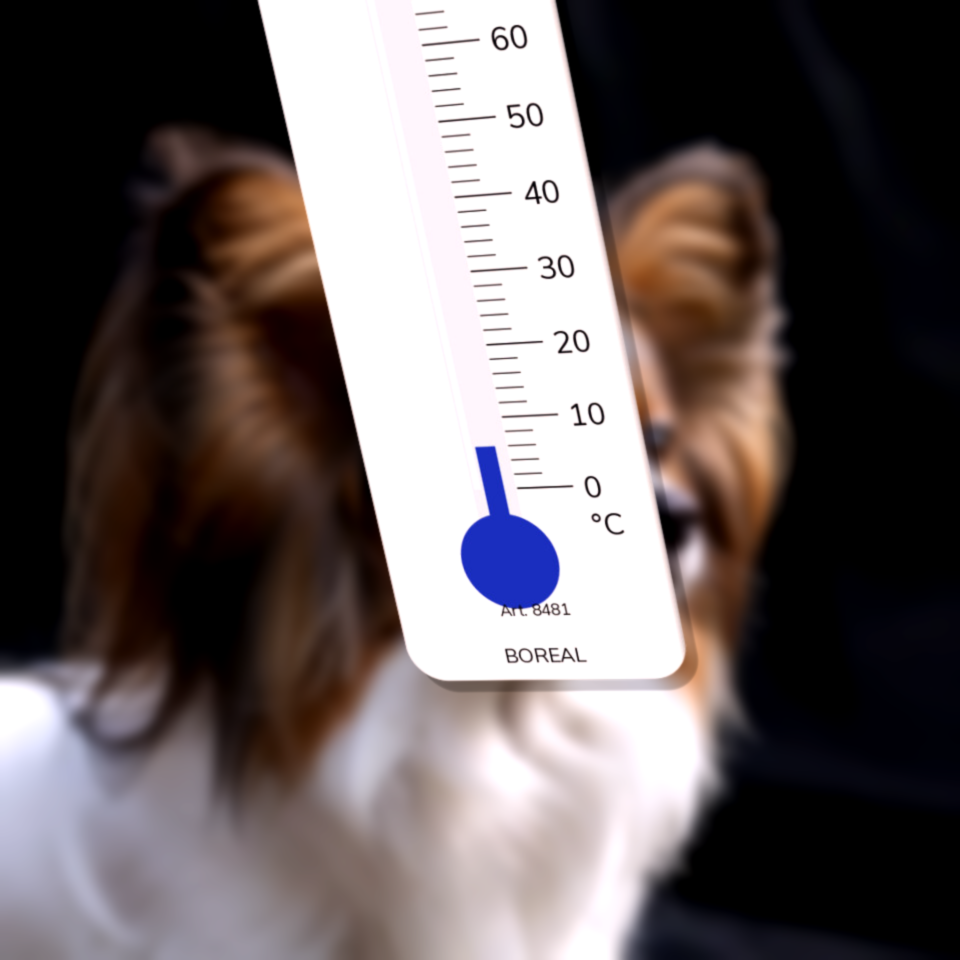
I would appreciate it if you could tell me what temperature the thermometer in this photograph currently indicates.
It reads 6 °C
